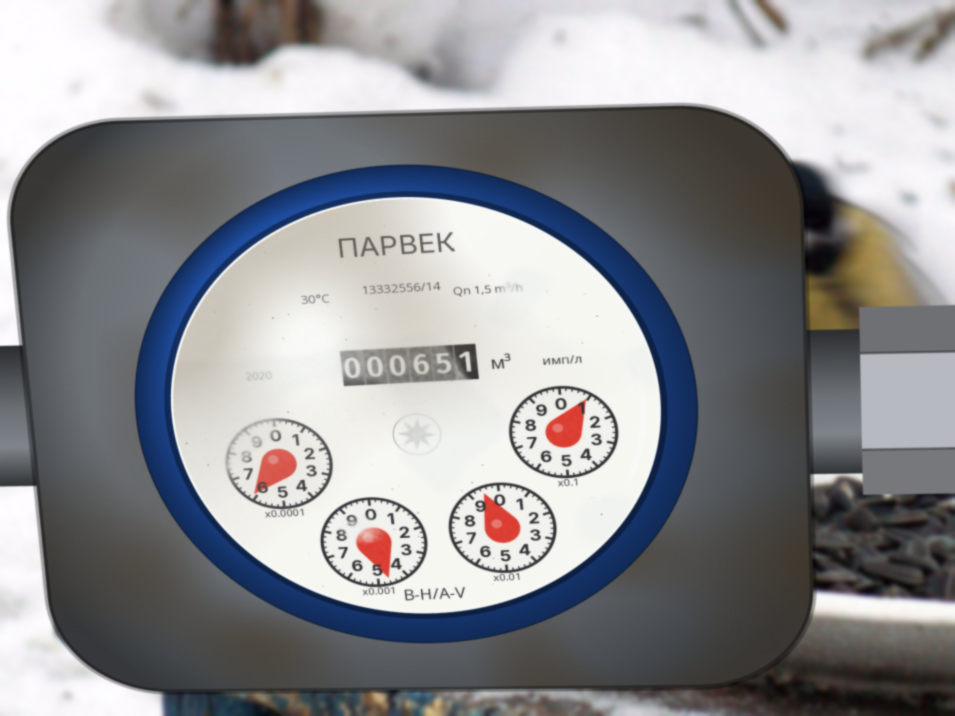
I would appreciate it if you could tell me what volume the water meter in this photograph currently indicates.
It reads 651.0946 m³
